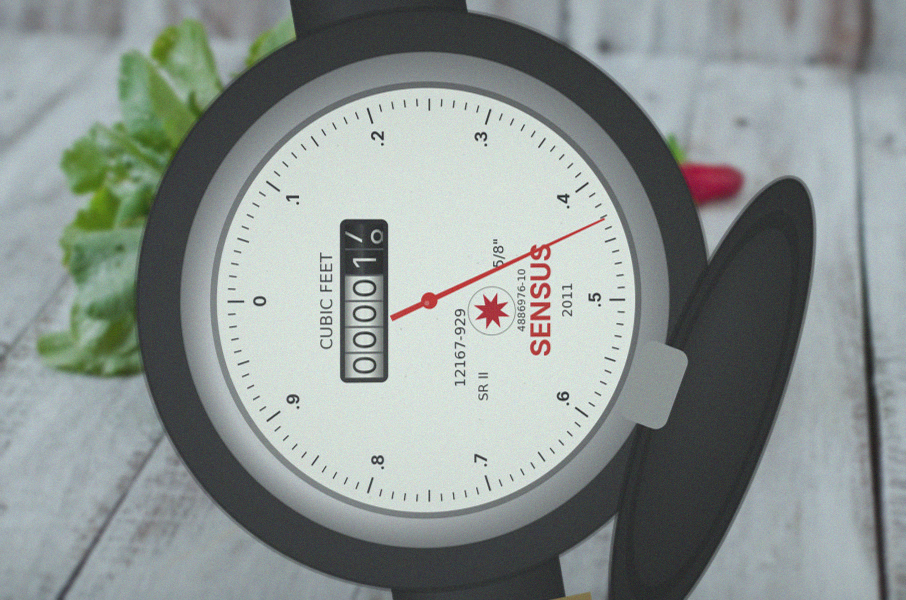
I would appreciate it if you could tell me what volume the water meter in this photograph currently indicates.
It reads 17.43 ft³
